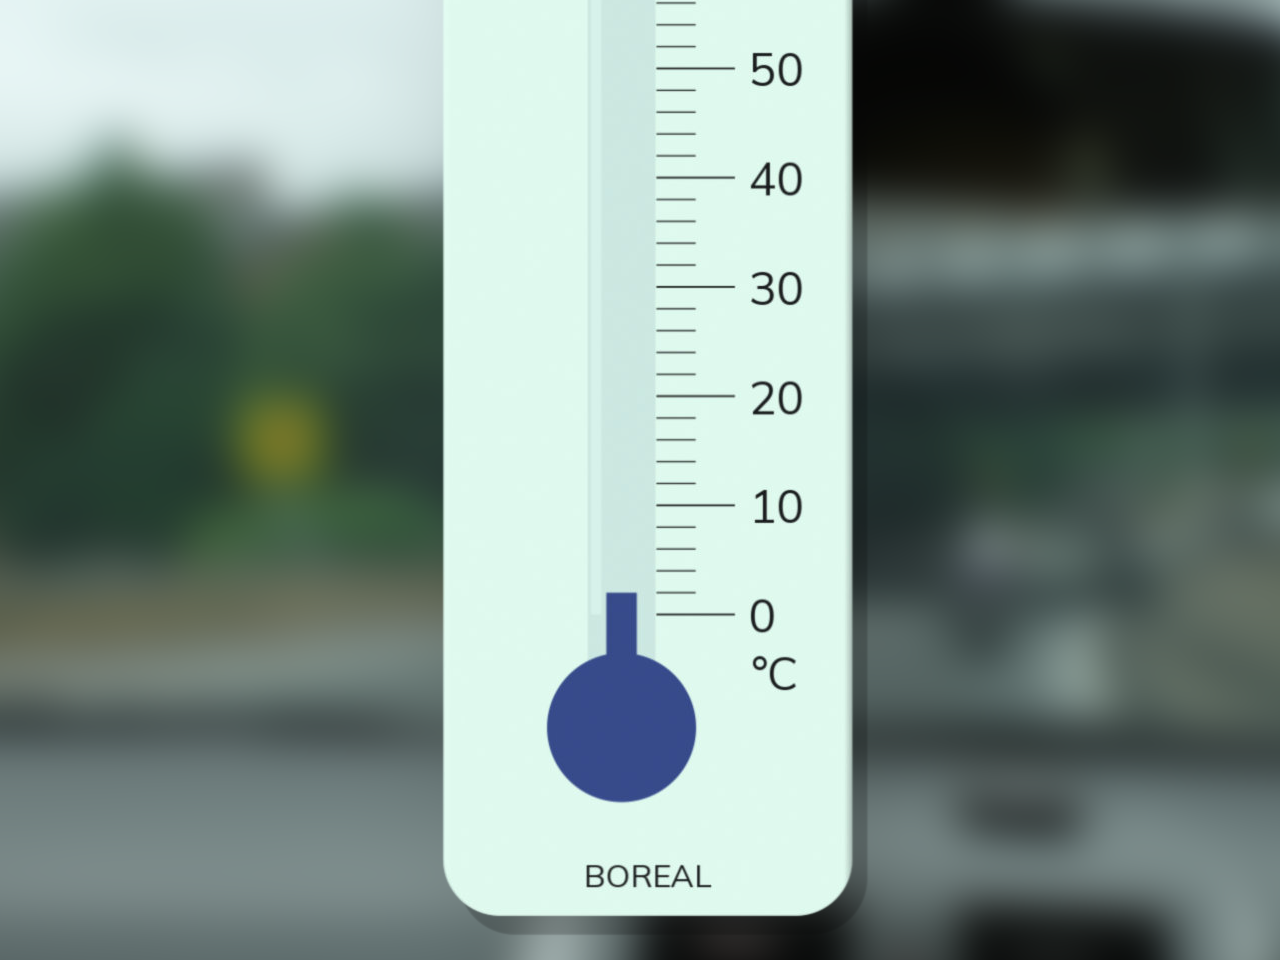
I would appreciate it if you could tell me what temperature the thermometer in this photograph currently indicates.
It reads 2 °C
